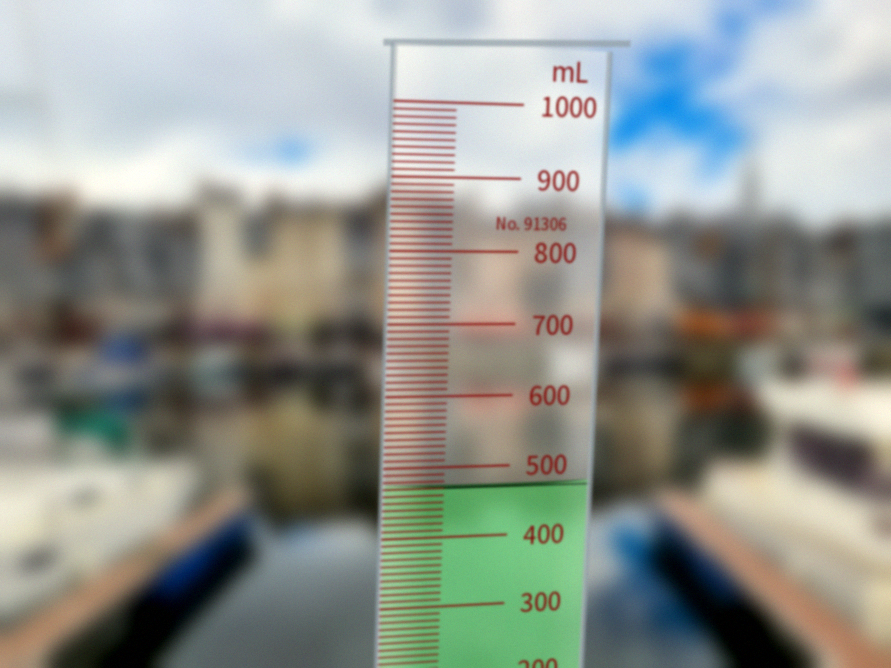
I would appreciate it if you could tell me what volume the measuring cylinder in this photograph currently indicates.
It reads 470 mL
